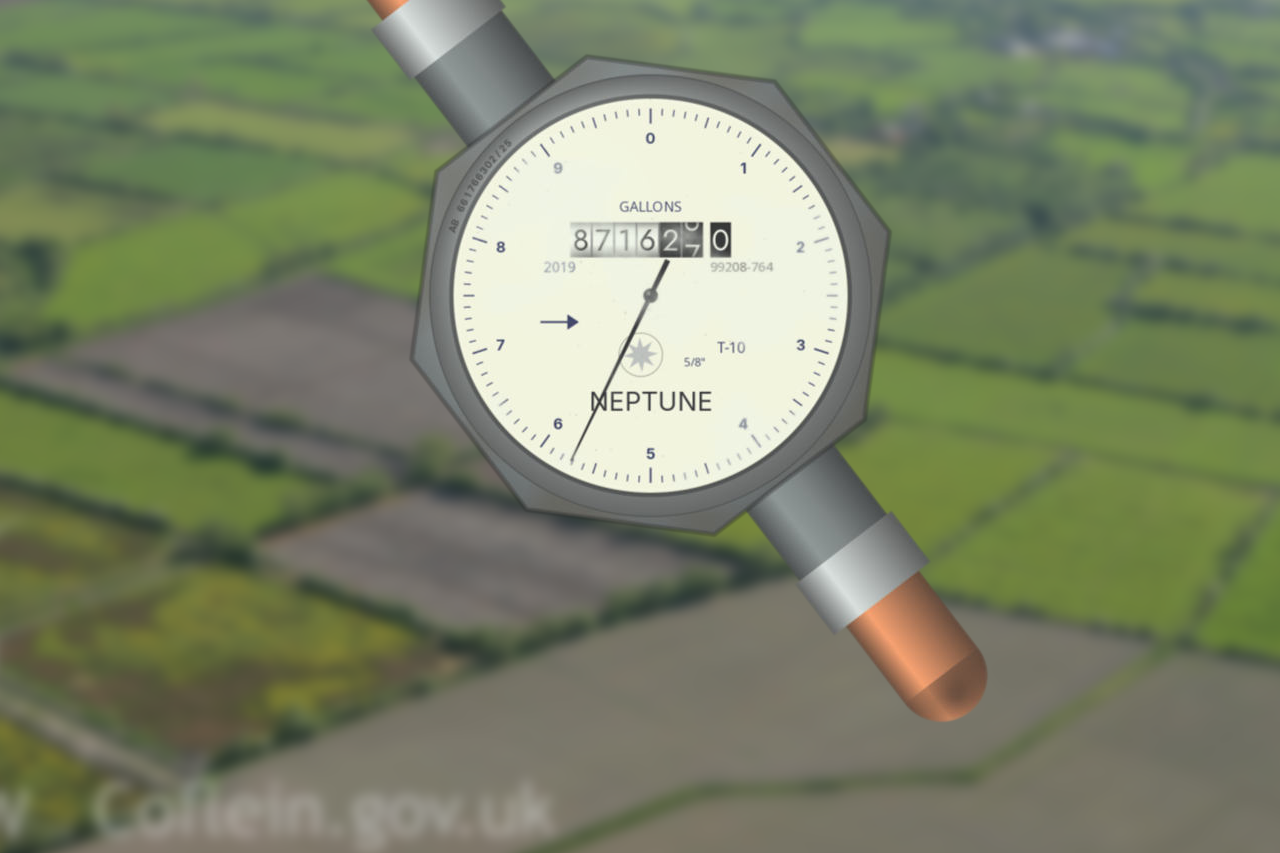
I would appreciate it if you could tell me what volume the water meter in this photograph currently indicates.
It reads 8716265.7 gal
